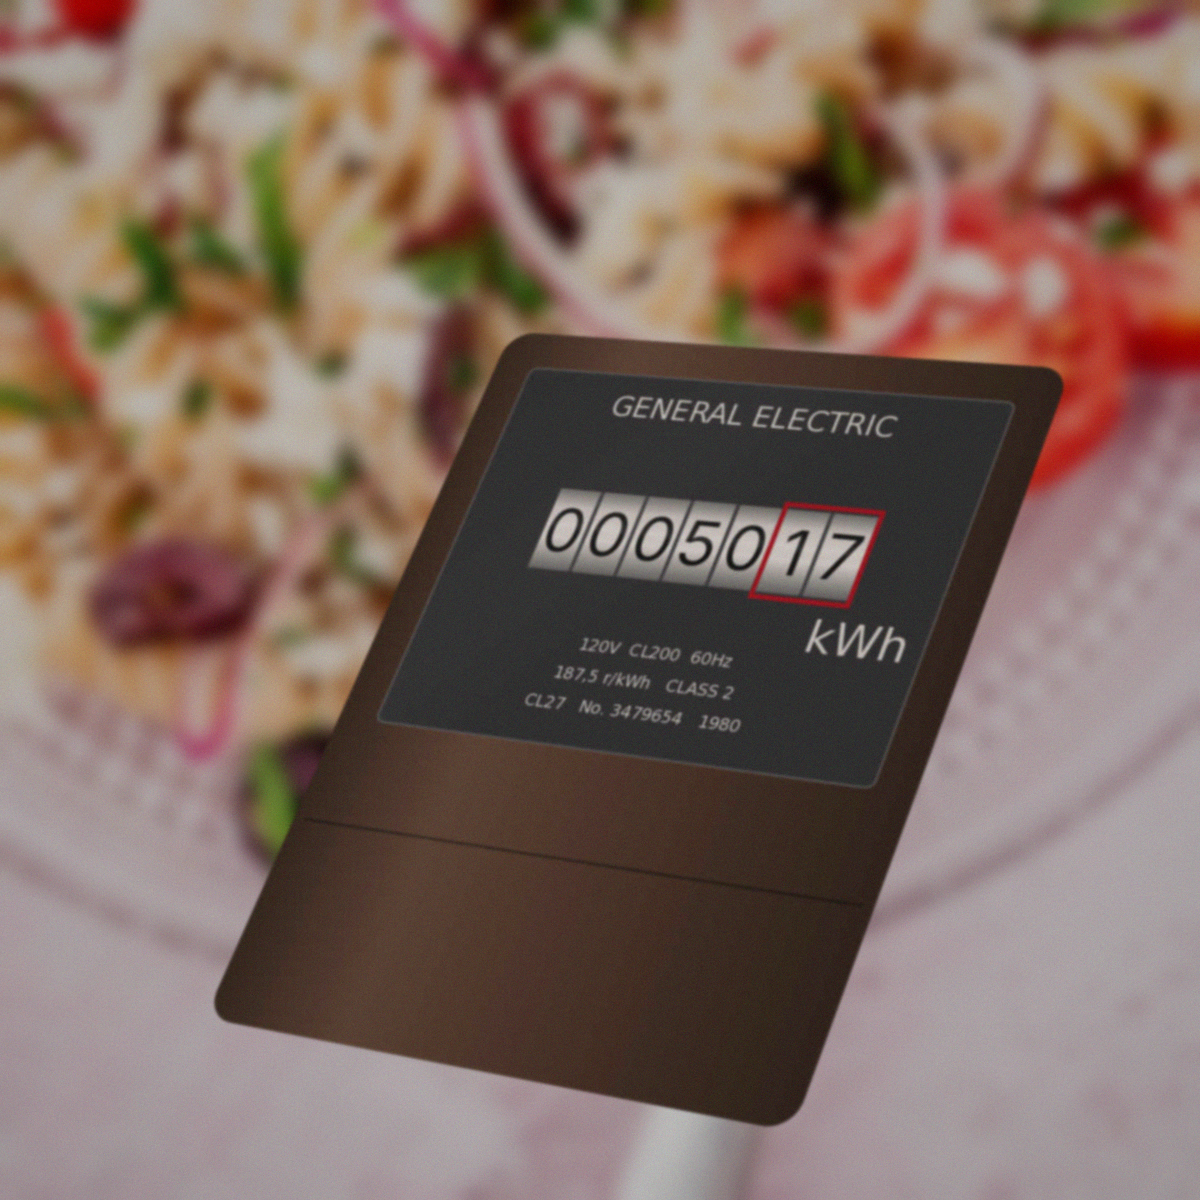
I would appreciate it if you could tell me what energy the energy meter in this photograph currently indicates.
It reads 50.17 kWh
